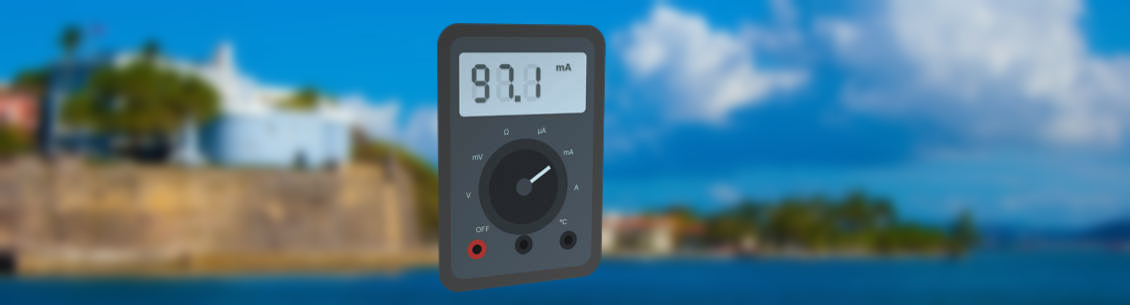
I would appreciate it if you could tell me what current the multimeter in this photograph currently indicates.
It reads 97.1 mA
